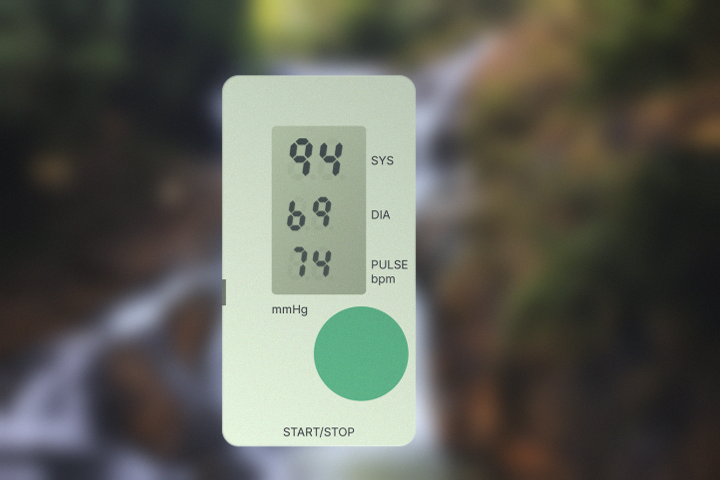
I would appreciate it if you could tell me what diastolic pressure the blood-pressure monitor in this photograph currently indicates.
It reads 69 mmHg
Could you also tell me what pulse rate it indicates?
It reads 74 bpm
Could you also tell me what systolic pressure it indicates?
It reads 94 mmHg
